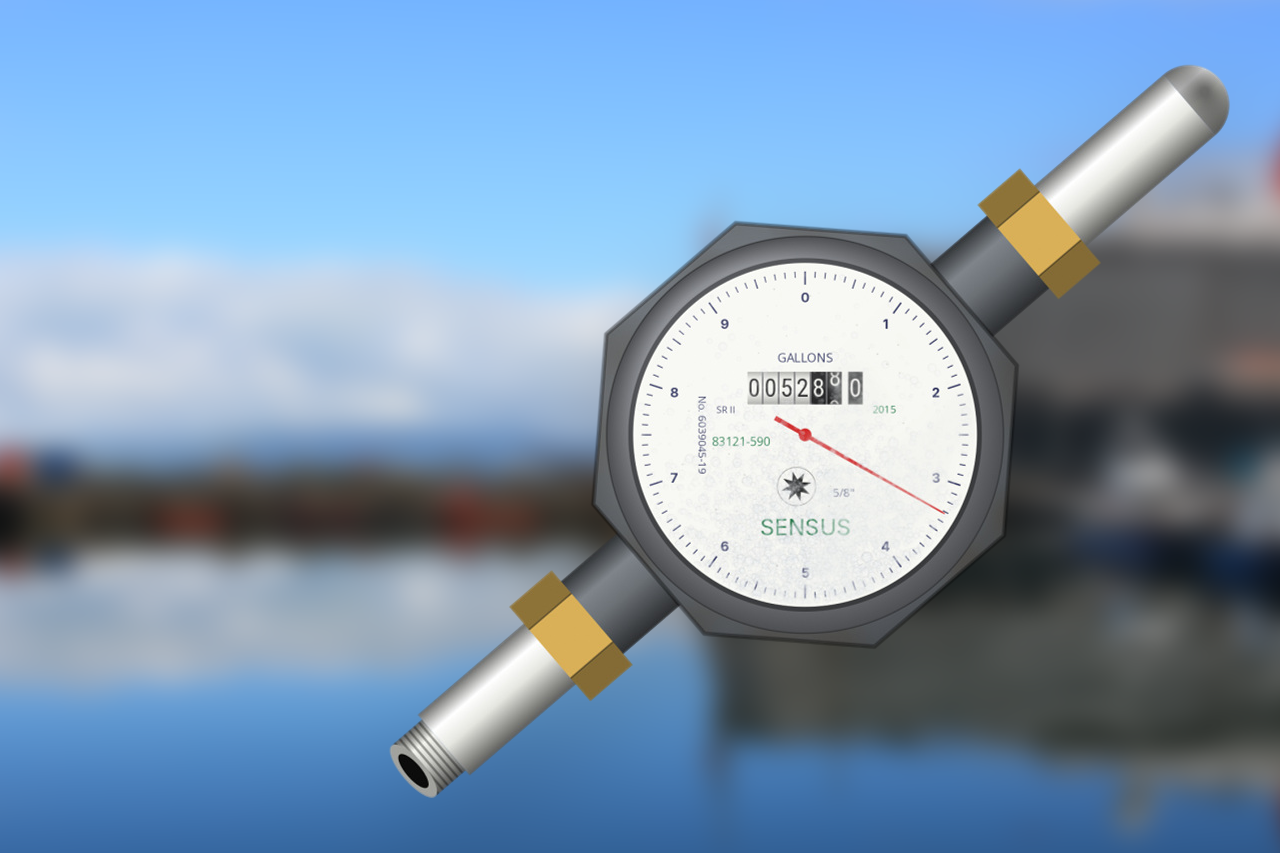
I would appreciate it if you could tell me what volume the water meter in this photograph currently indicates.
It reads 52883.3 gal
